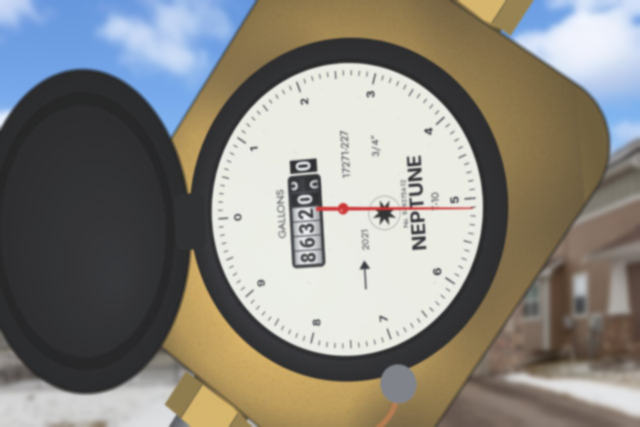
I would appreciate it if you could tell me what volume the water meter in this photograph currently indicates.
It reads 8632085.1 gal
